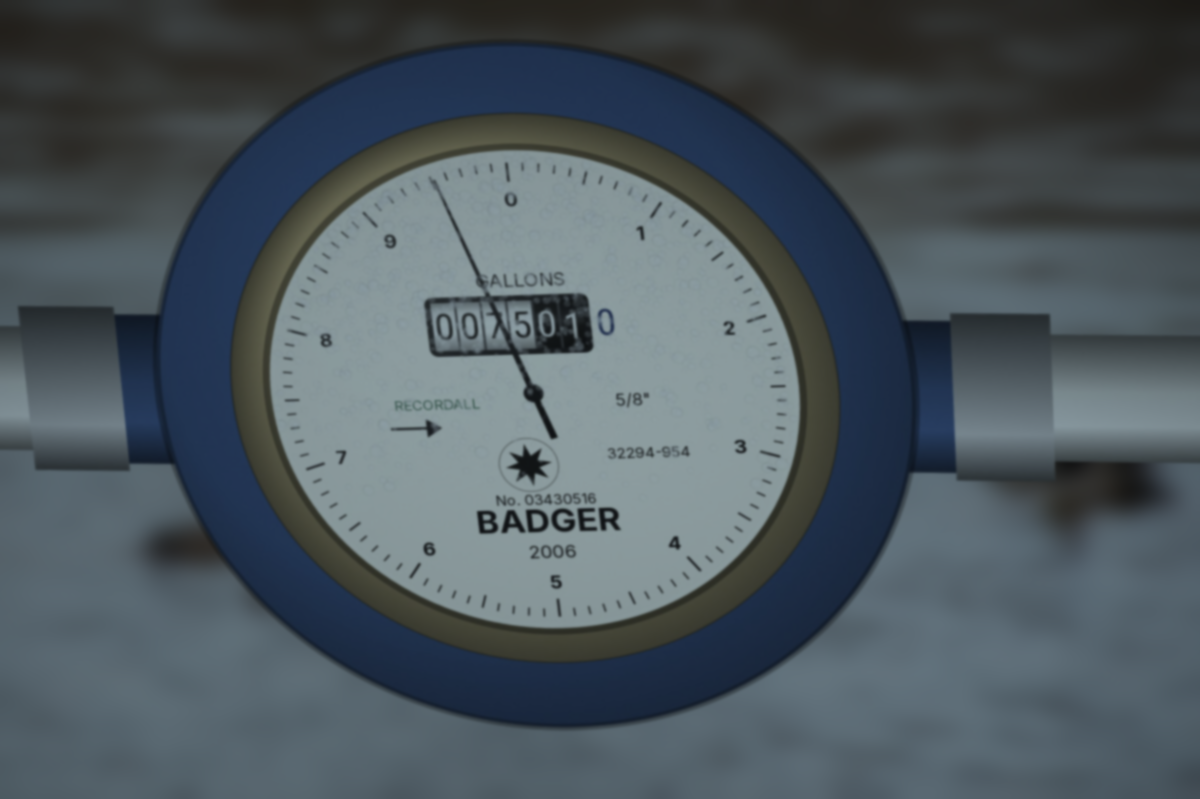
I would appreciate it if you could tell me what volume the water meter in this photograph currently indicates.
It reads 75009.5 gal
